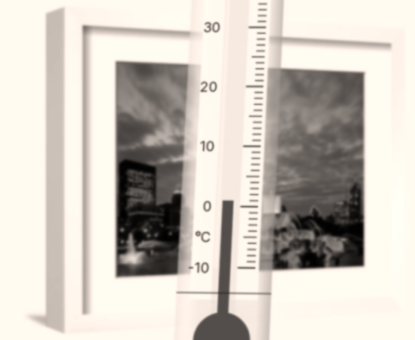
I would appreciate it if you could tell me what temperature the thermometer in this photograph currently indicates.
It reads 1 °C
